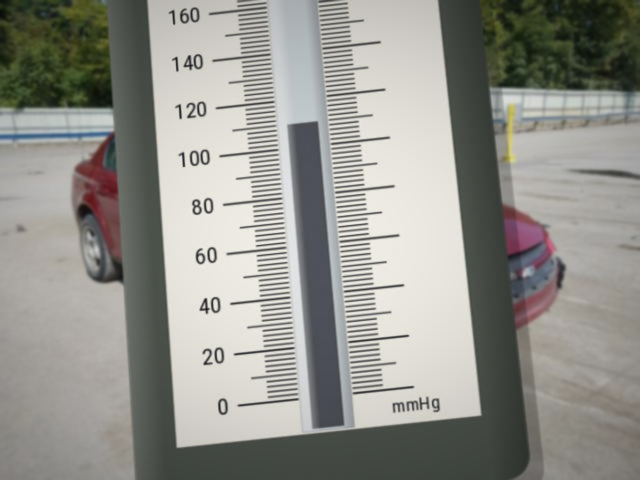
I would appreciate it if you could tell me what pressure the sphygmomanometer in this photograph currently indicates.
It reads 110 mmHg
